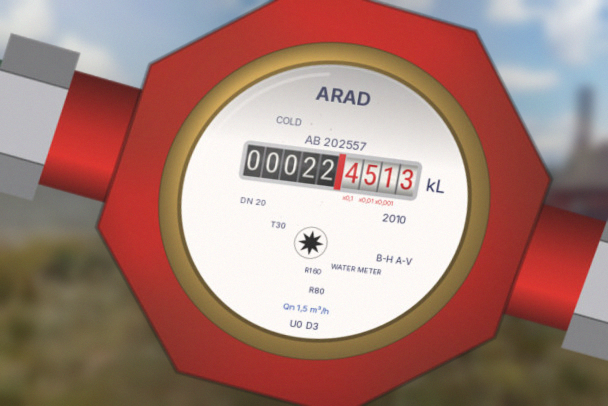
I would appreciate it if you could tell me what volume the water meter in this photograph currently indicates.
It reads 22.4513 kL
